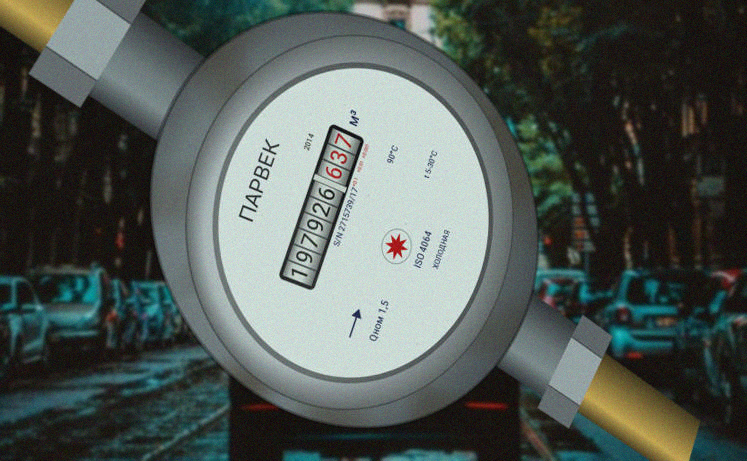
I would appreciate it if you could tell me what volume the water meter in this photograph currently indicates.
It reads 197926.637 m³
